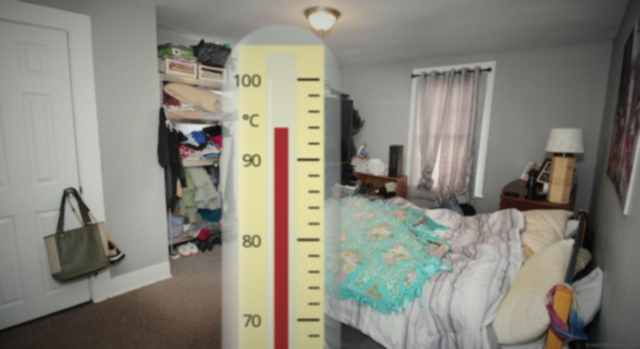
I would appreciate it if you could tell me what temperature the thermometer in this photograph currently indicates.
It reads 94 °C
